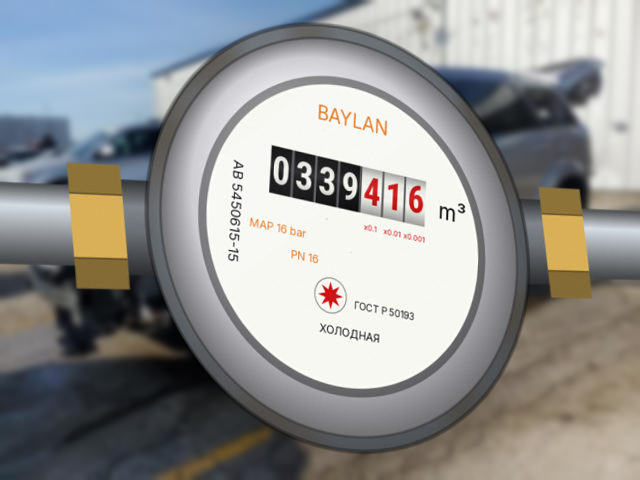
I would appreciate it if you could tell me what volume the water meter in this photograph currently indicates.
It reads 339.416 m³
